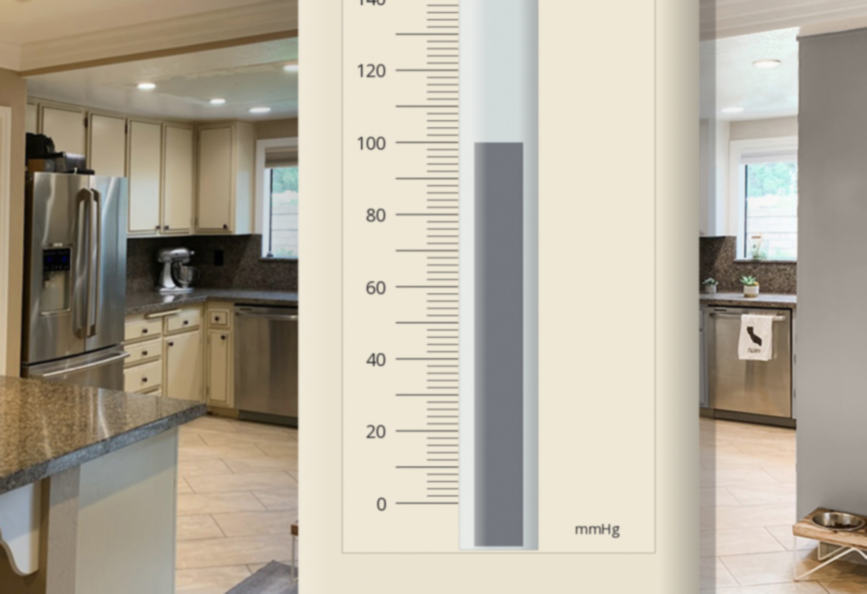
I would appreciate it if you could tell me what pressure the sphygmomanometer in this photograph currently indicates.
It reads 100 mmHg
